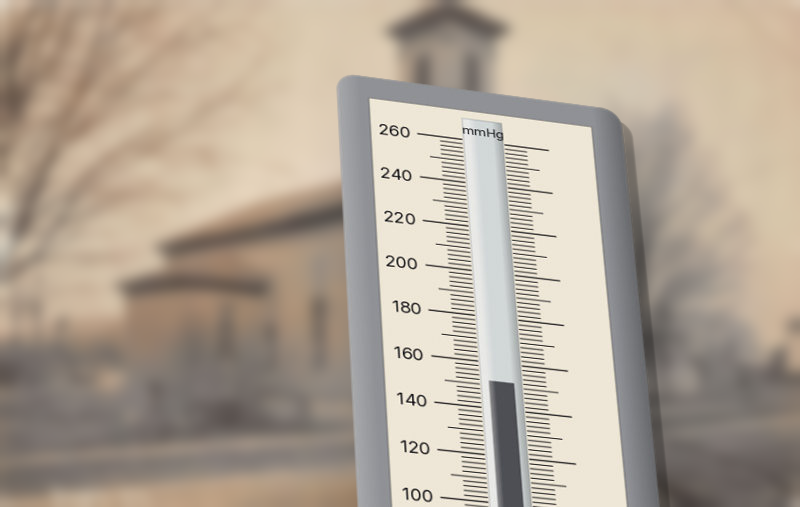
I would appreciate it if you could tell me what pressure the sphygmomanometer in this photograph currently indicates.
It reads 152 mmHg
